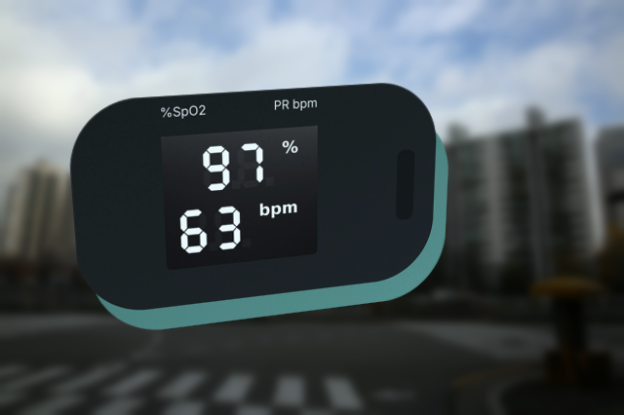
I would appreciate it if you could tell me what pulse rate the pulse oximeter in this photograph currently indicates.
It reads 63 bpm
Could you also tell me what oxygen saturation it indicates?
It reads 97 %
